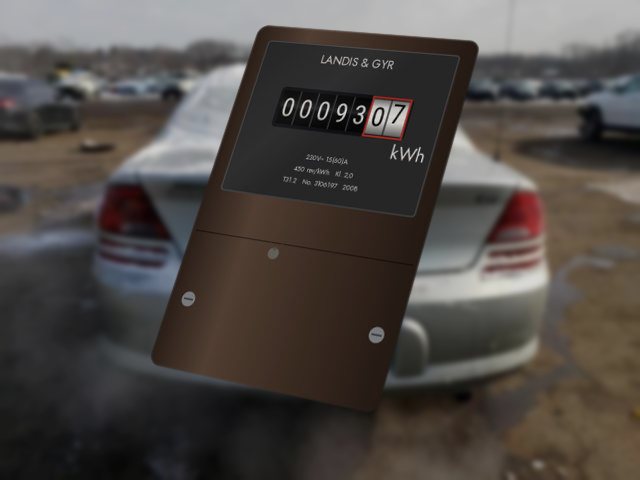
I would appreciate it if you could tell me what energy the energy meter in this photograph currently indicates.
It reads 93.07 kWh
